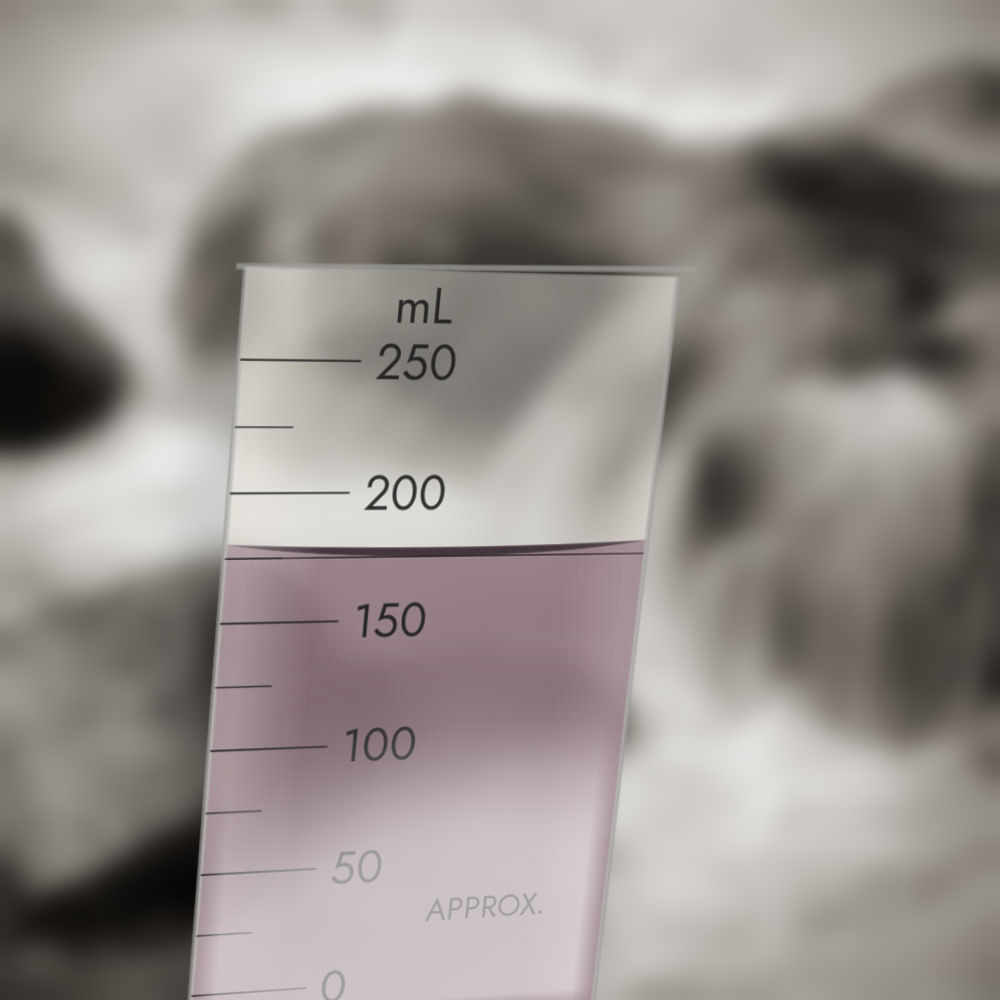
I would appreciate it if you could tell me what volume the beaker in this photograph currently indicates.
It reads 175 mL
